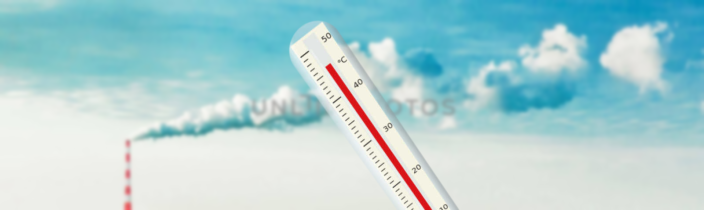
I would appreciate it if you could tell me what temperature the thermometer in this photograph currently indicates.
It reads 46 °C
